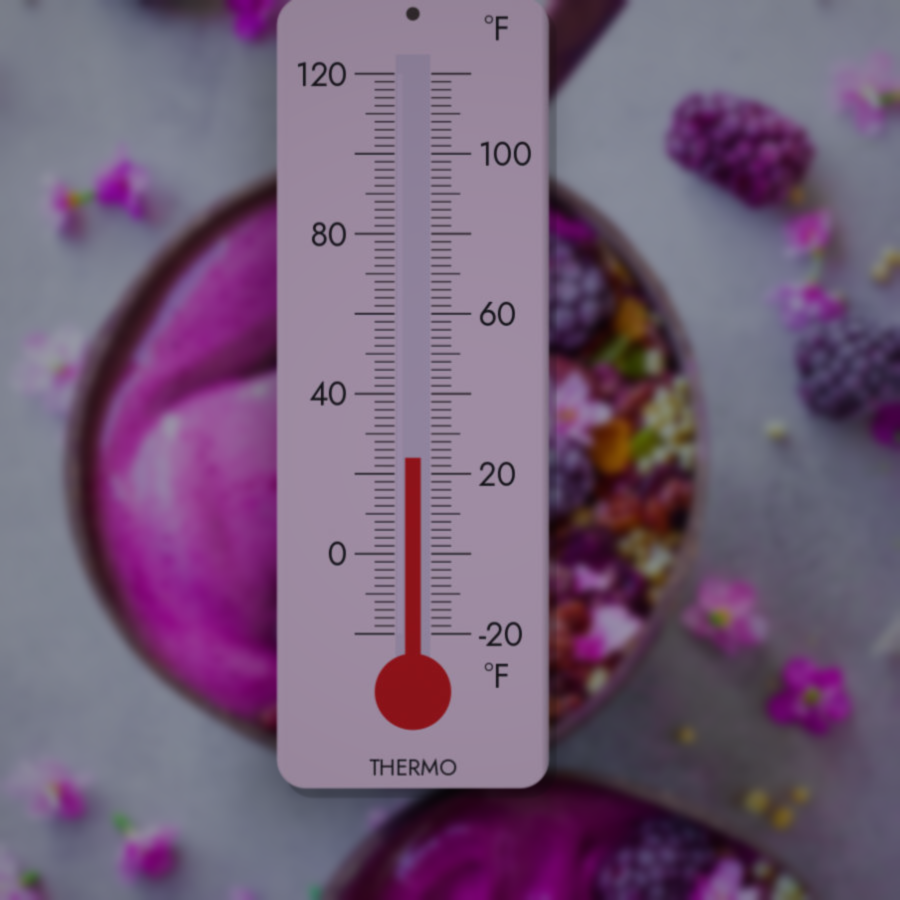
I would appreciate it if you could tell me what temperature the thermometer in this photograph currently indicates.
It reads 24 °F
